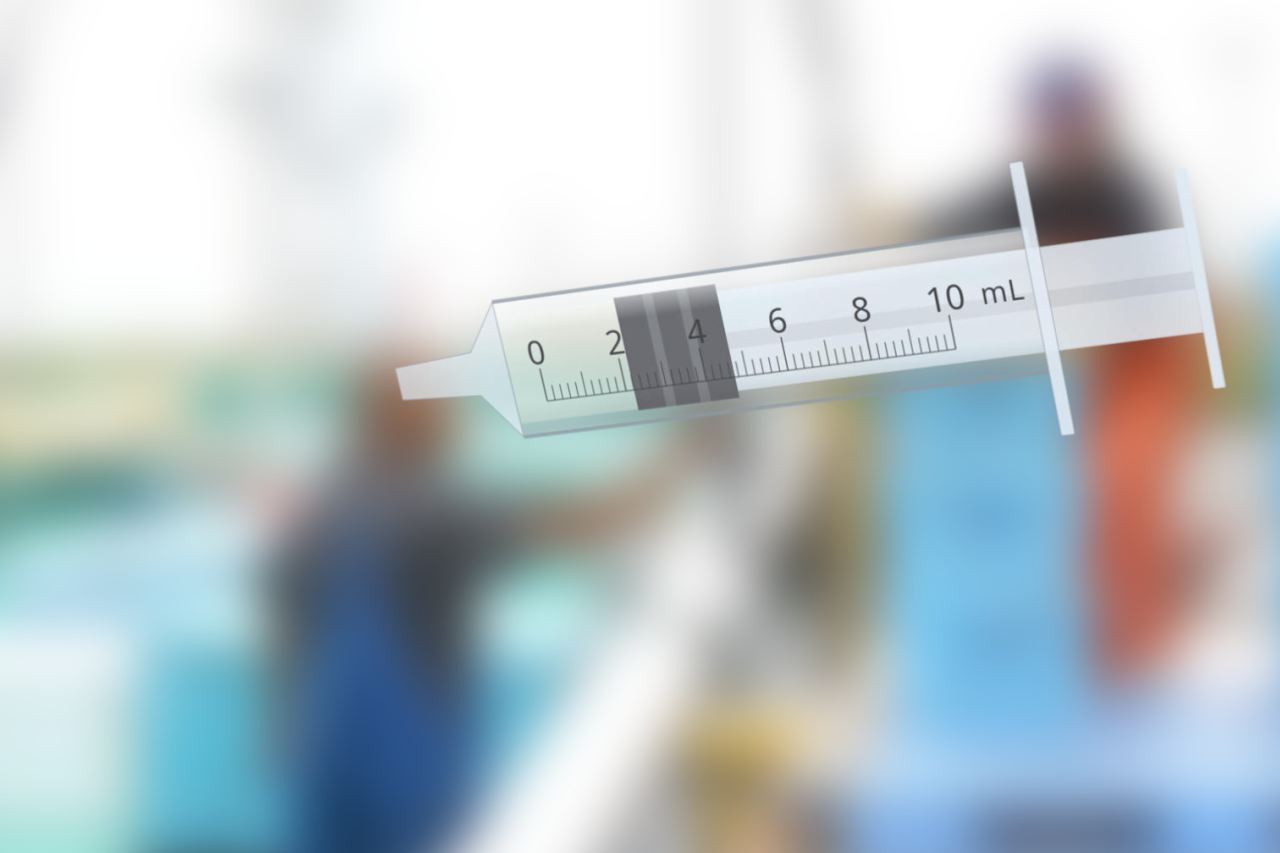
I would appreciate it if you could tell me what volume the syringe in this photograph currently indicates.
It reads 2.2 mL
